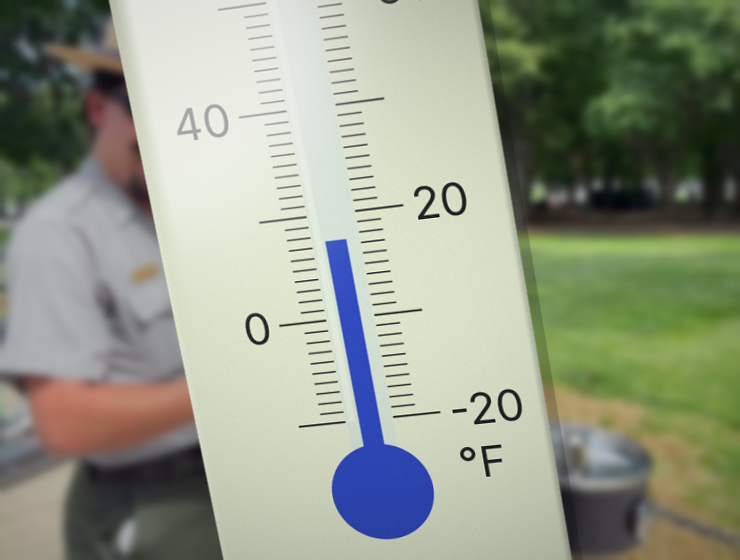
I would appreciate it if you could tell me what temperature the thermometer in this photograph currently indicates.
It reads 15 °F
